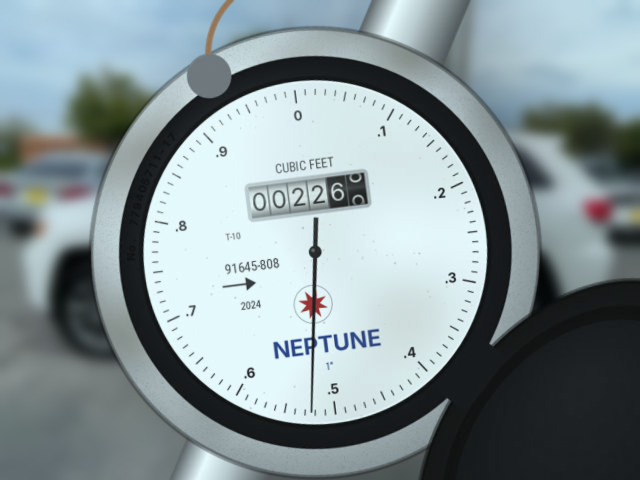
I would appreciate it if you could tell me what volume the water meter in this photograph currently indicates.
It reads 2268.52 ft³
